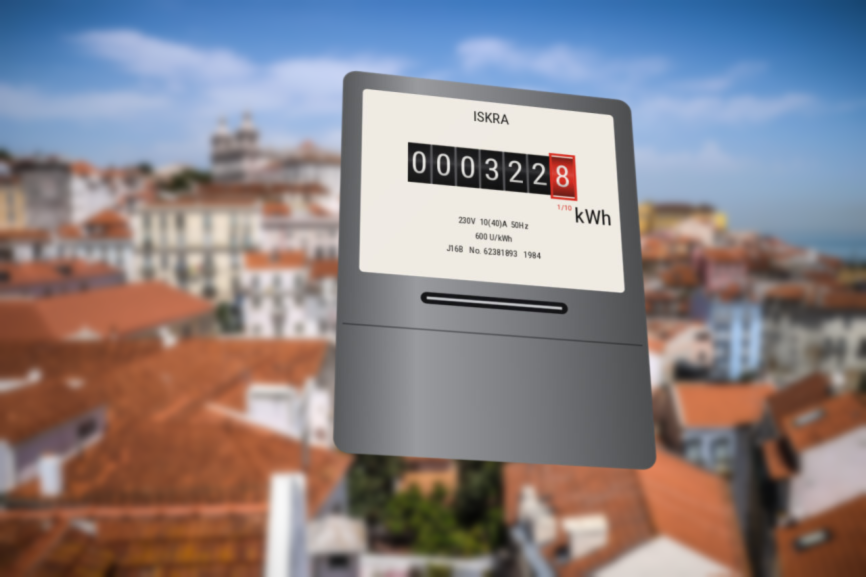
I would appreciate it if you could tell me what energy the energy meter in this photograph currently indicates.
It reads 322.8 kWh
